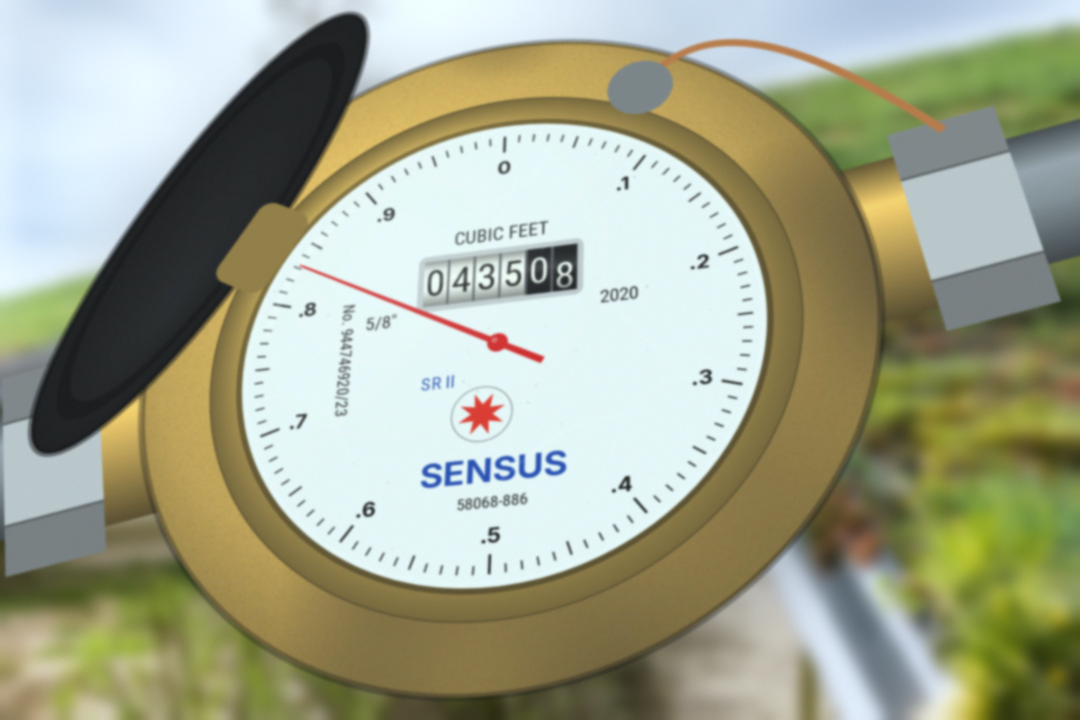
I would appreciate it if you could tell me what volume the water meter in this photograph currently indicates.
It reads 43507.83 ft³
